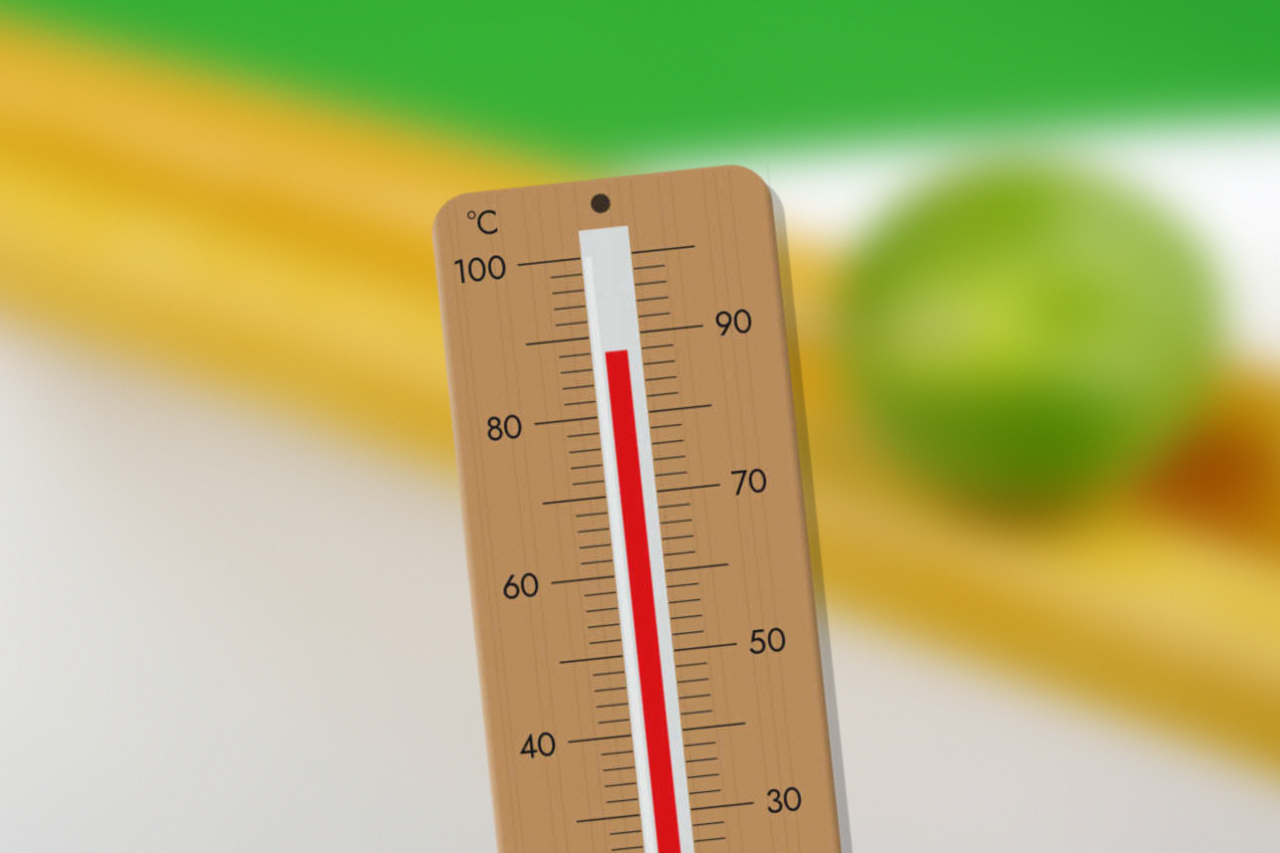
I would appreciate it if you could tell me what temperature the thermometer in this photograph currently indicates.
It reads 88 °C
